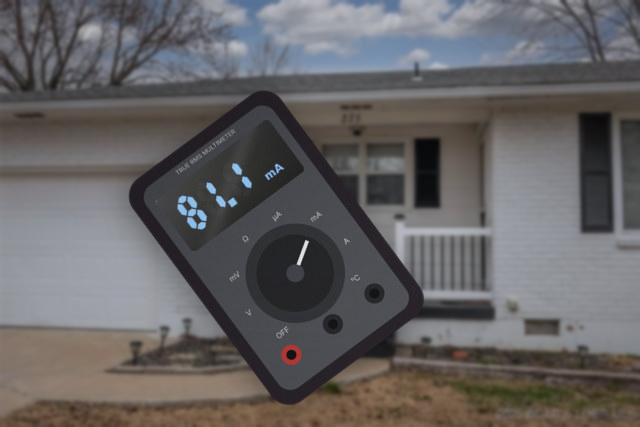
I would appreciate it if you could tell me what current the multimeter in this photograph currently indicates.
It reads 81.1 mA
